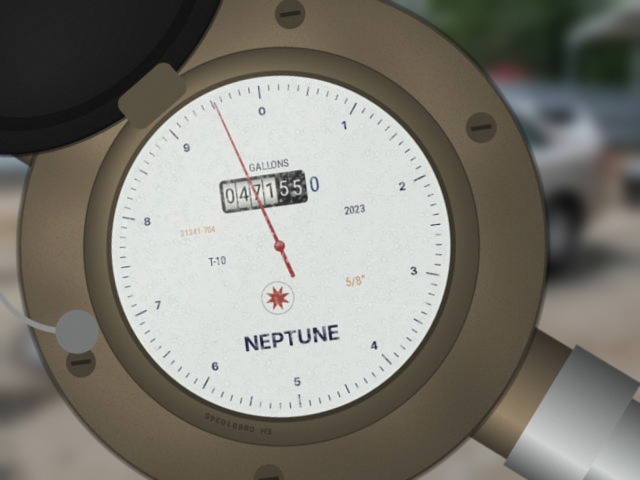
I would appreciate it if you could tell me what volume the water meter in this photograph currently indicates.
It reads 471549.5 gal
